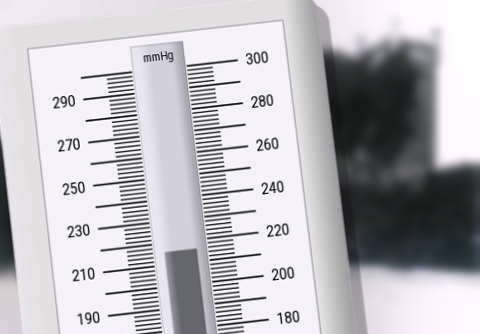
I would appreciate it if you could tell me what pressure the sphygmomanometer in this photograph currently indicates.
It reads 216 mmHg
